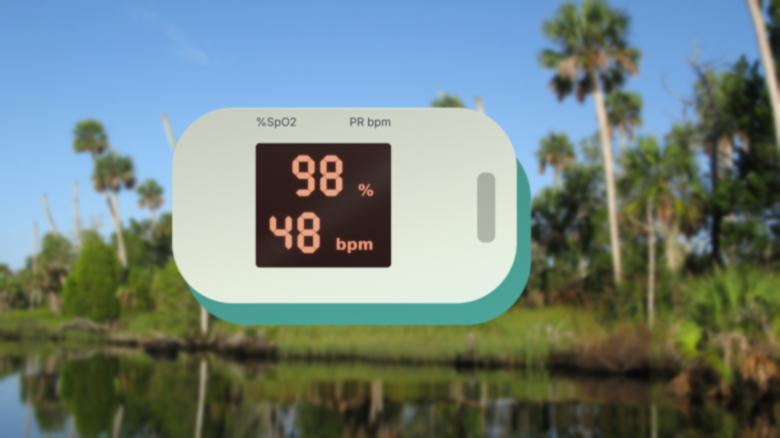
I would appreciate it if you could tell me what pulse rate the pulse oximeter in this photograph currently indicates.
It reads 48 bpm
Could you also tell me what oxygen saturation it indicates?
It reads 98 %
